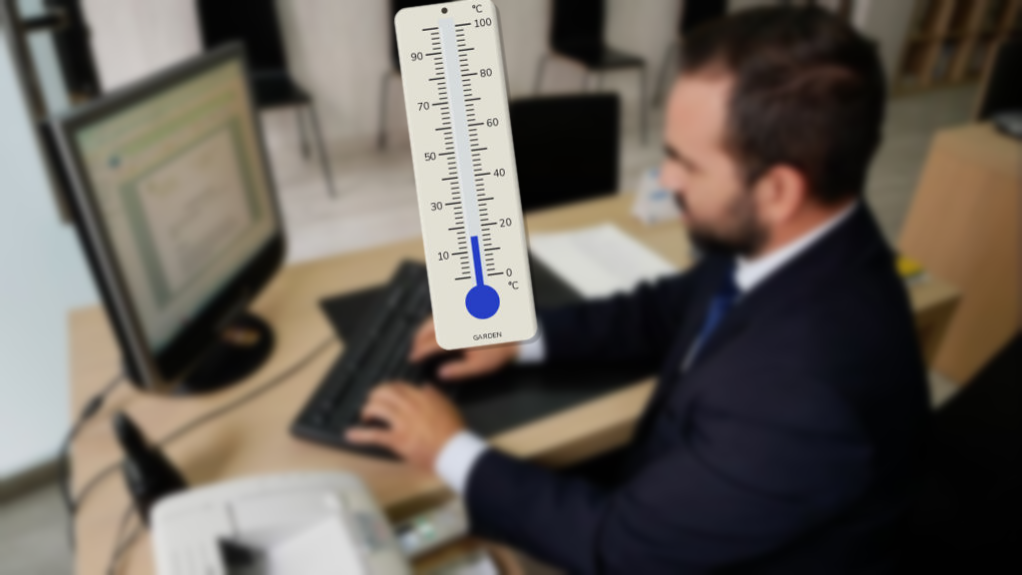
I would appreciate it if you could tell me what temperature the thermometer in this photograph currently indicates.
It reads 16 °C
